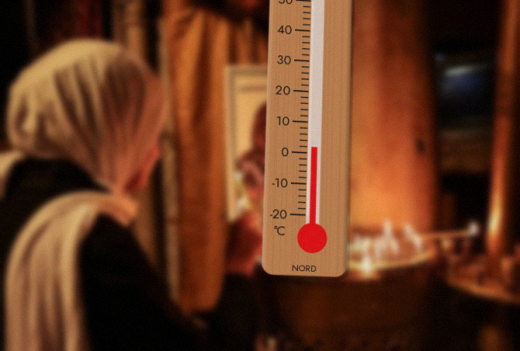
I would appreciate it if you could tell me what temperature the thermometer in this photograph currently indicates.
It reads 2 °C
